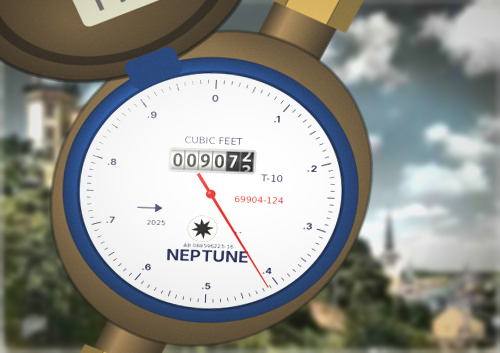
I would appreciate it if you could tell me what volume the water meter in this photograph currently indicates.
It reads 9072.41 ft³
